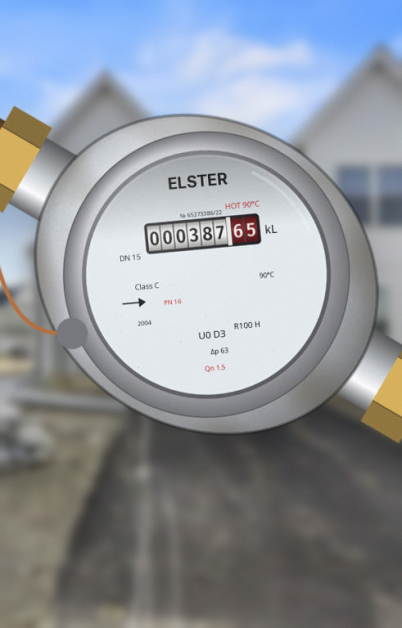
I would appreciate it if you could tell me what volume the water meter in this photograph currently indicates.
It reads 387.65 kL
